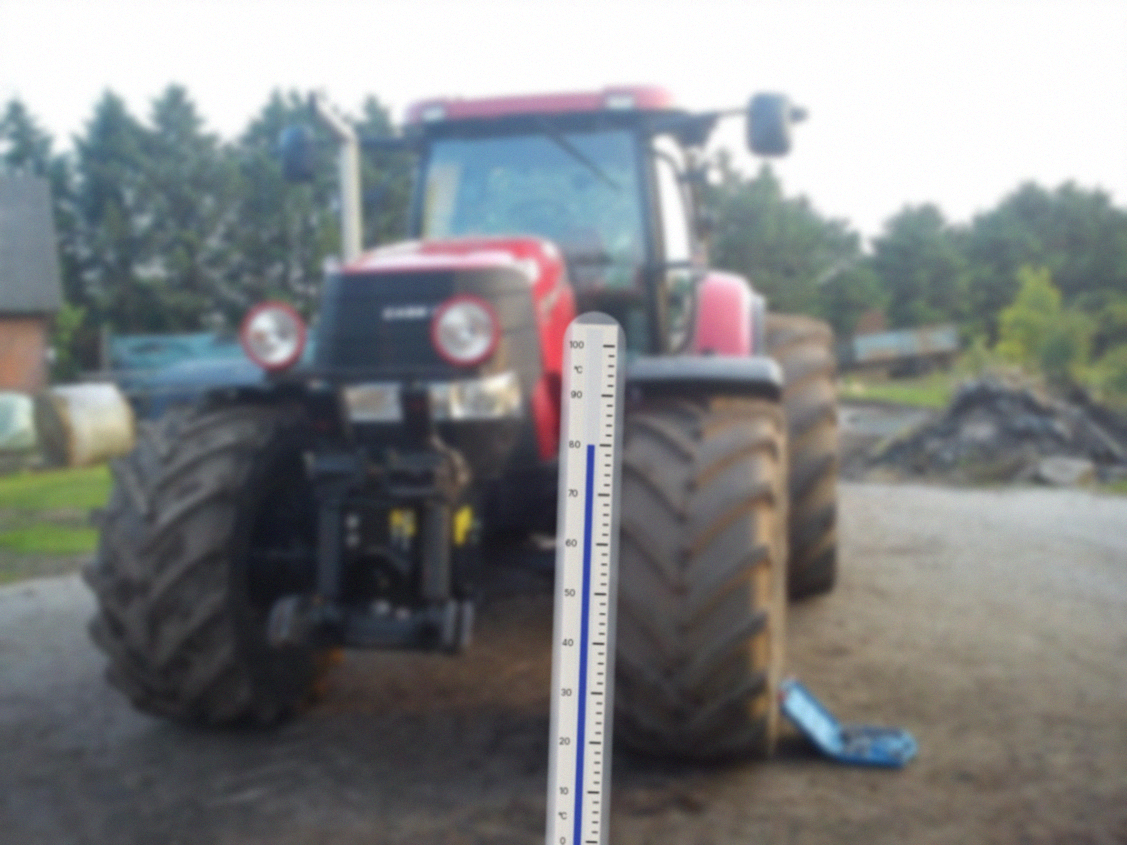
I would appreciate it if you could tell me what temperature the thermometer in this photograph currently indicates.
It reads 80 °C
